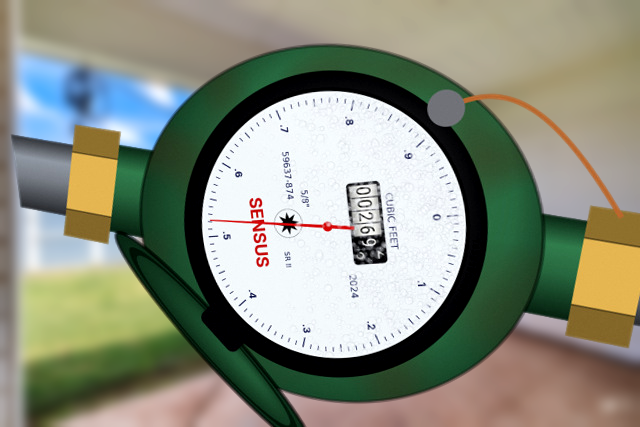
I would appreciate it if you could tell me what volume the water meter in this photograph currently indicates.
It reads 2692.52 ft³
